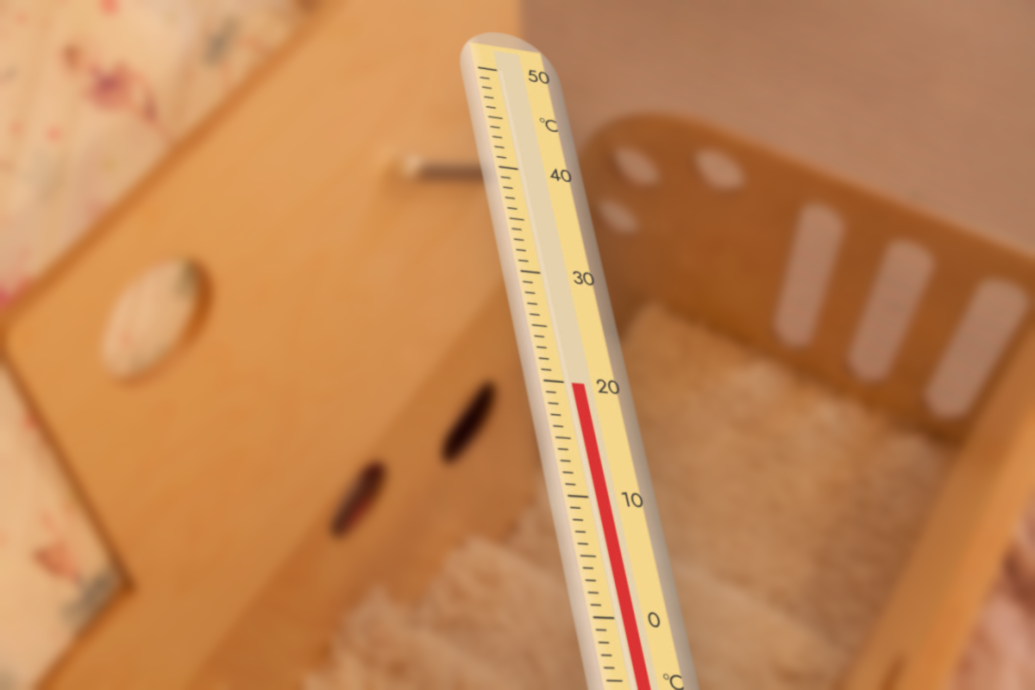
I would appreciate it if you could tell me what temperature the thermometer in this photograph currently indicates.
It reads 20 °C
